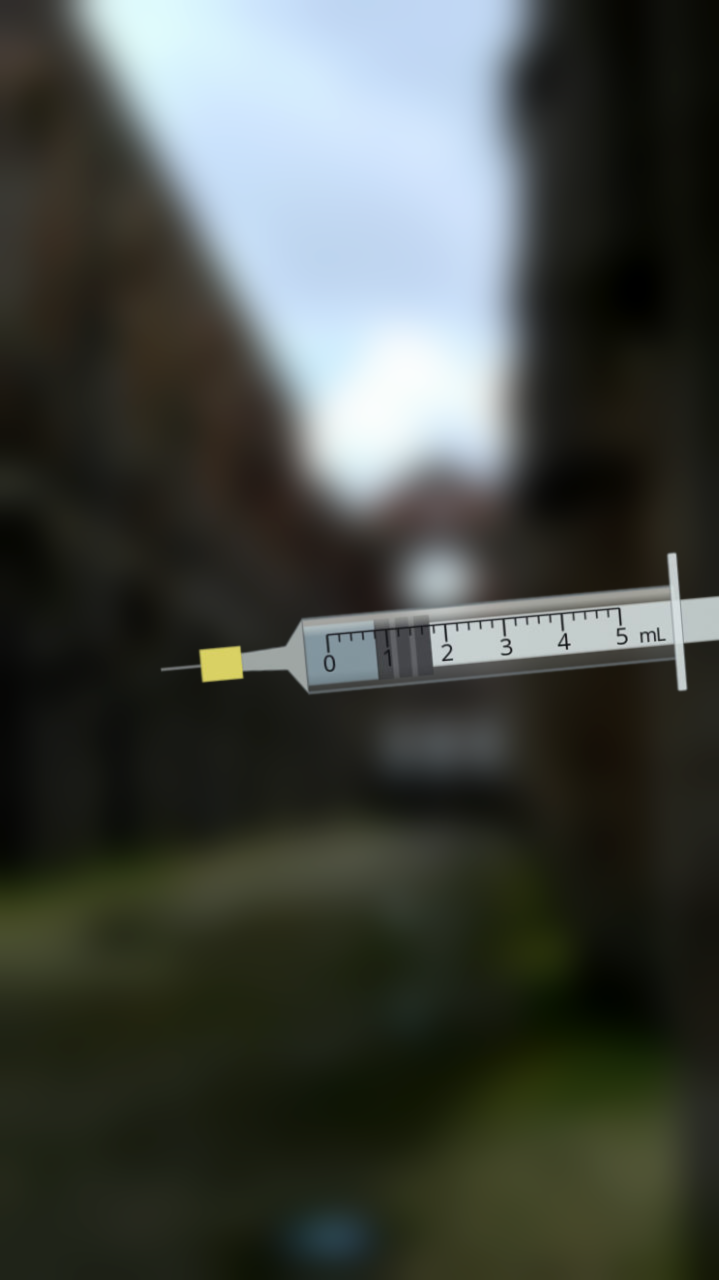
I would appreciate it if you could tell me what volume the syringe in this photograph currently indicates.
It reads 0.8 mL
